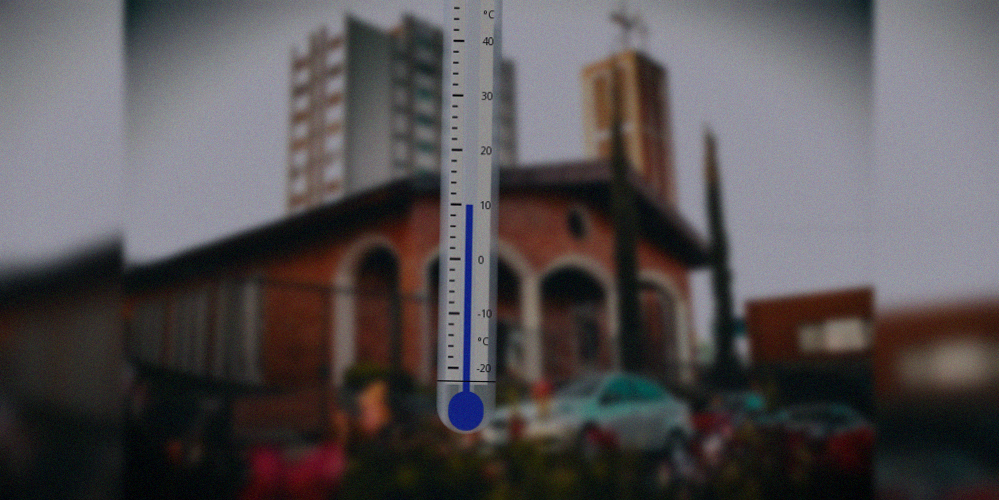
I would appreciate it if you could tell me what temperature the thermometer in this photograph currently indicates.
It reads 10 °C
